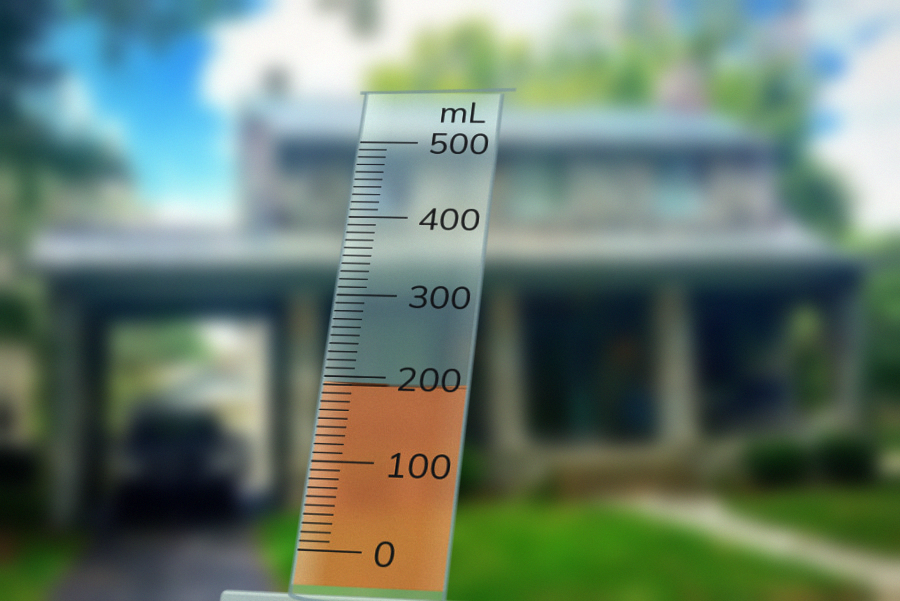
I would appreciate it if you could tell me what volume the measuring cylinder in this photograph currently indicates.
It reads 190 mL
